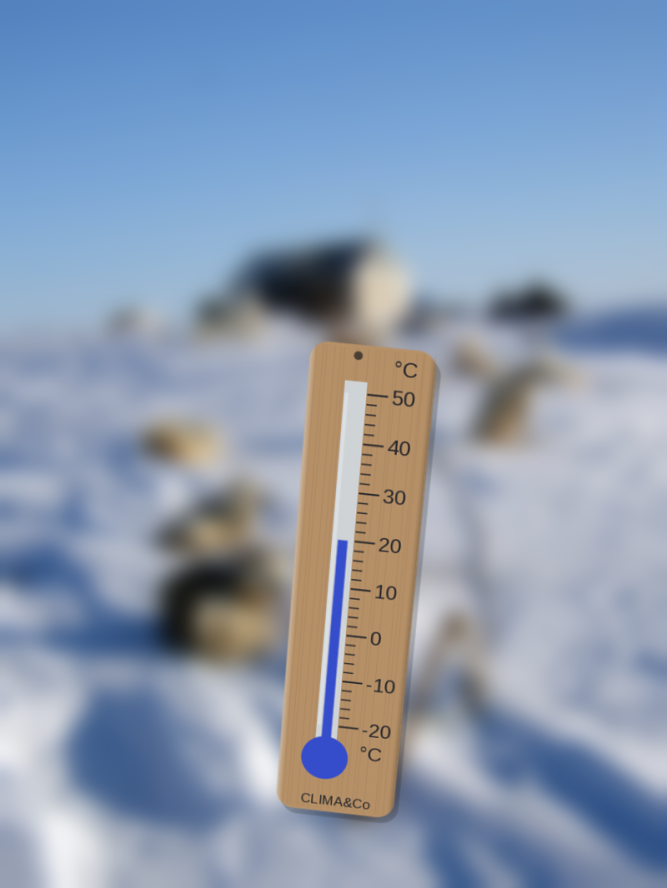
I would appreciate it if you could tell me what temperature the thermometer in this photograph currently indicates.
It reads 20 °C
